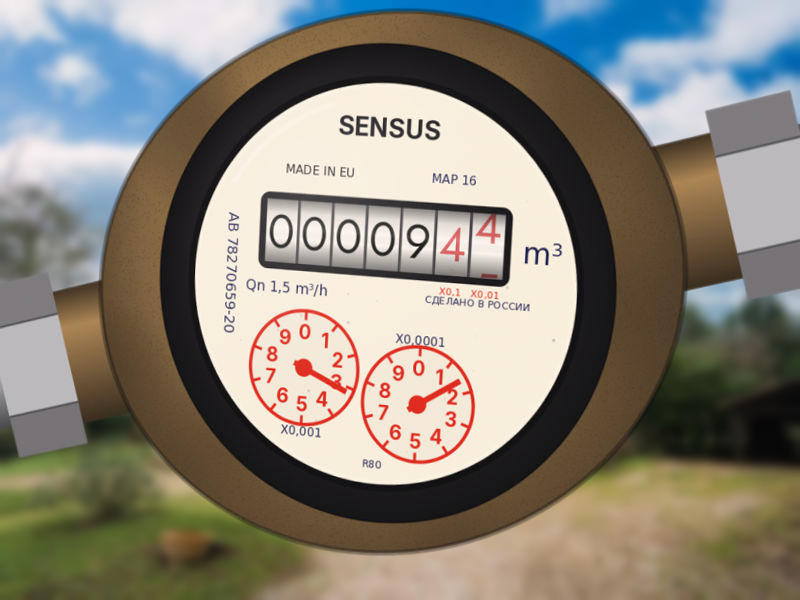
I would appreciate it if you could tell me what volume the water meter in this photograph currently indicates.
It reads 9.4431 m³
